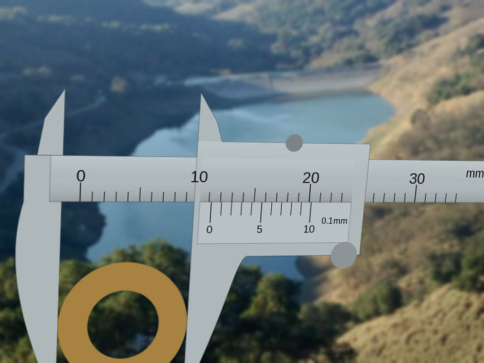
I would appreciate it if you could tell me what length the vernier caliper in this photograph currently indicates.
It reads 11.2 mm
